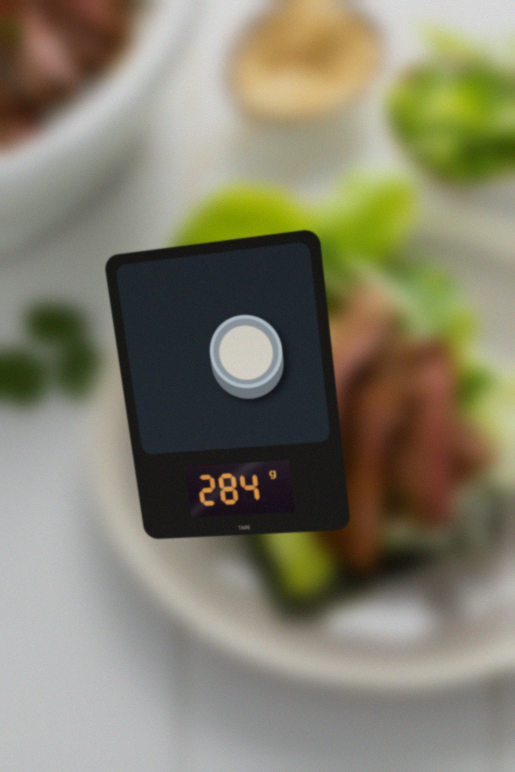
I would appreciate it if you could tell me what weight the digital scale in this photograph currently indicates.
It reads 284 g
